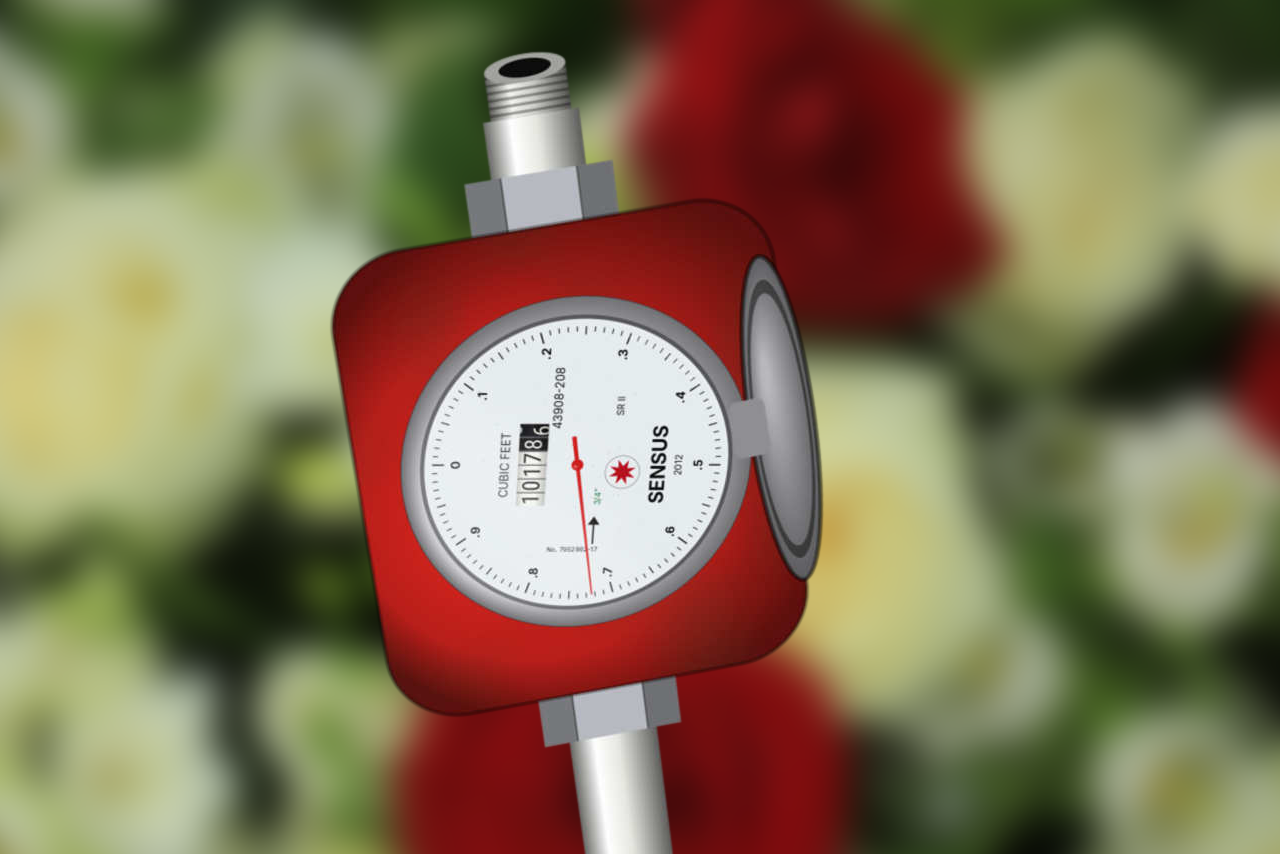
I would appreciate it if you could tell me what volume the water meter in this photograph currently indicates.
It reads 101785.72 ft³
